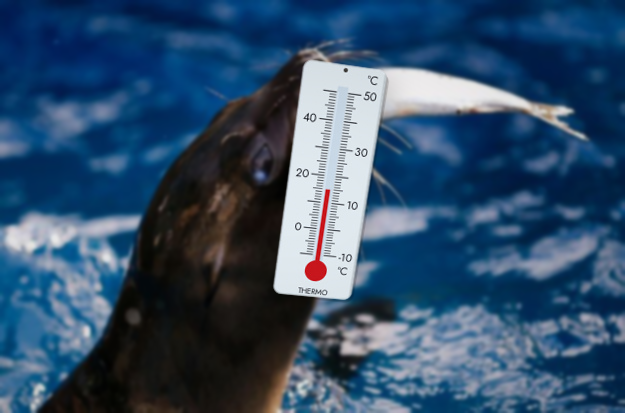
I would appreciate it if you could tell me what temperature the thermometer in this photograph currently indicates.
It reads 15 °C
